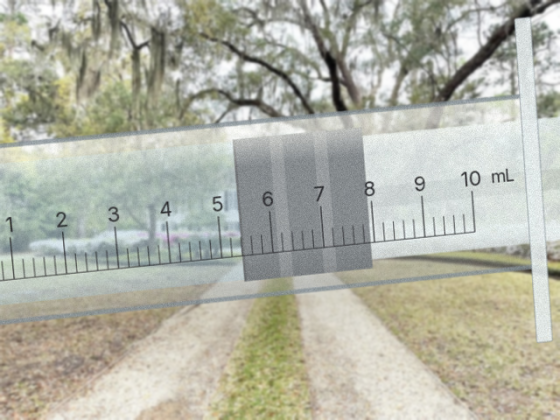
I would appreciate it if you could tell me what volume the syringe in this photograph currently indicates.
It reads 5.4 mL
